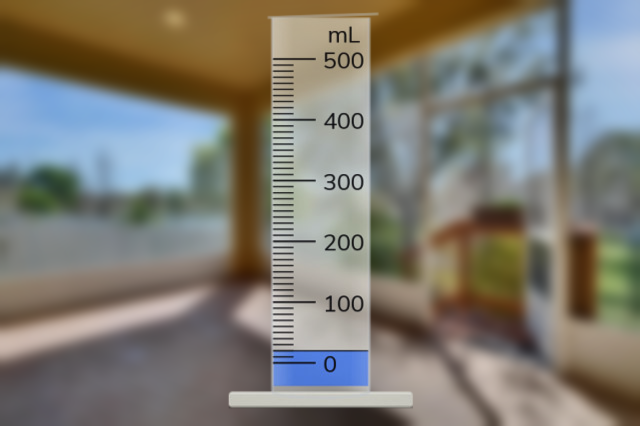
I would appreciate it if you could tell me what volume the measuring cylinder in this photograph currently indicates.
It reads 20 mL
